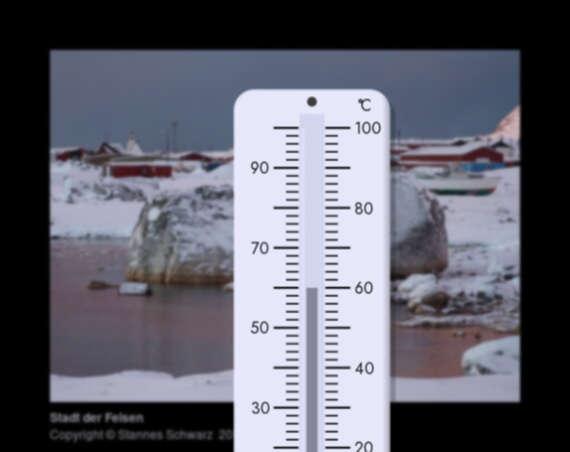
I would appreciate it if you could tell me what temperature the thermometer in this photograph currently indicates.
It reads 60 °C
